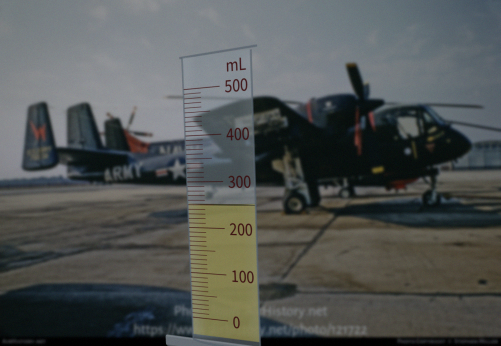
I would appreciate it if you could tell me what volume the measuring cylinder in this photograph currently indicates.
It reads 250 mL
